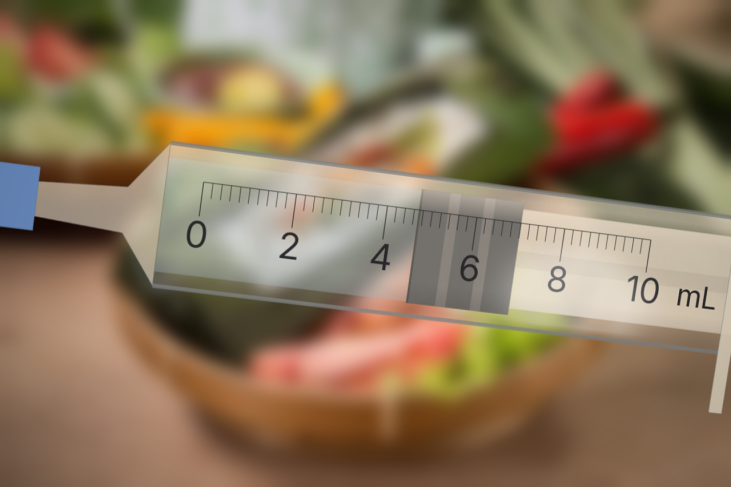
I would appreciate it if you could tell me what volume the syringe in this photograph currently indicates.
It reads 4.7 mL
